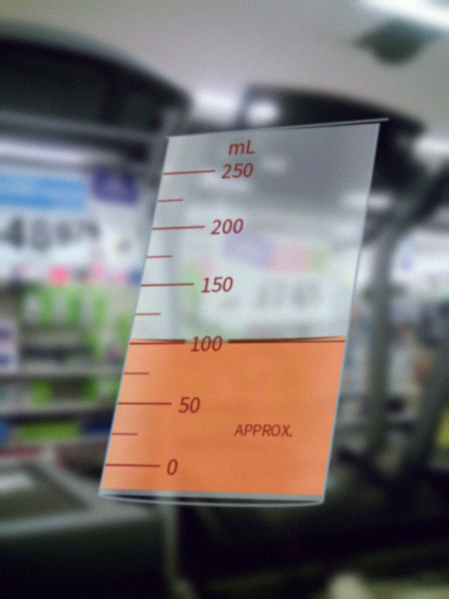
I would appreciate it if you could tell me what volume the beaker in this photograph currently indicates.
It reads 100 mL
